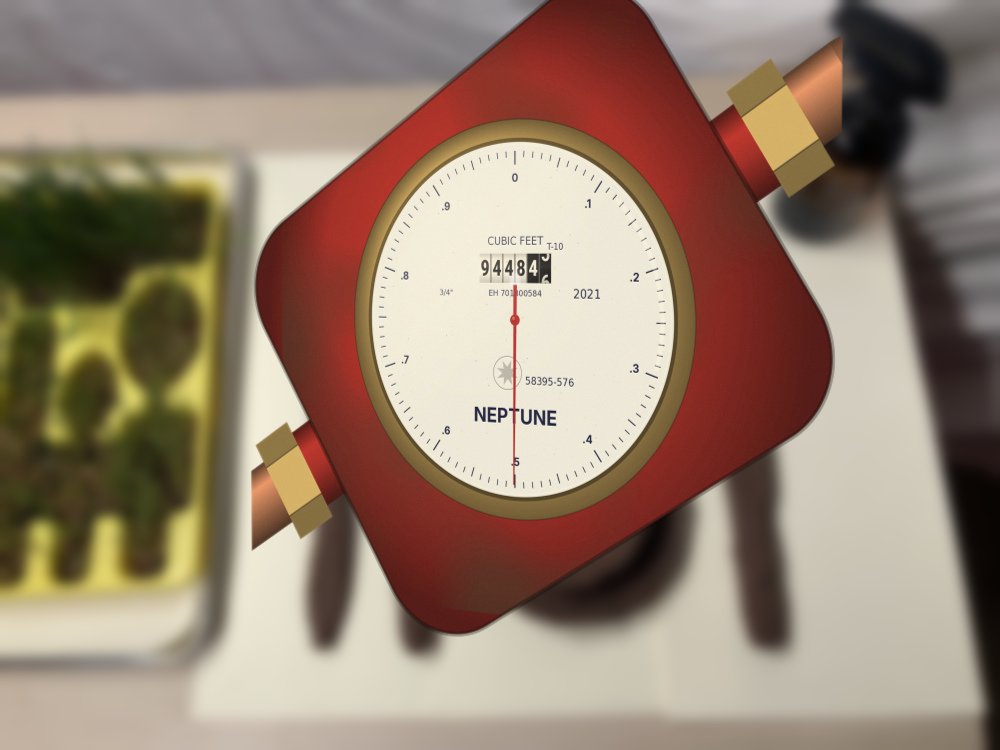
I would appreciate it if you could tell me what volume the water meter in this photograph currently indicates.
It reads 944845.50 ft³
